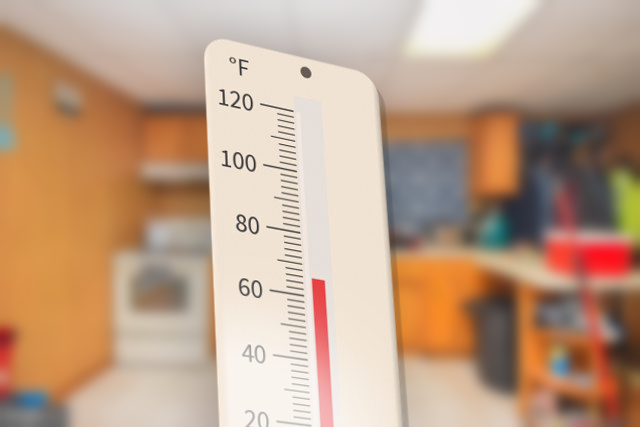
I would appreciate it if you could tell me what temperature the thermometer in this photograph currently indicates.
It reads 66 °F
